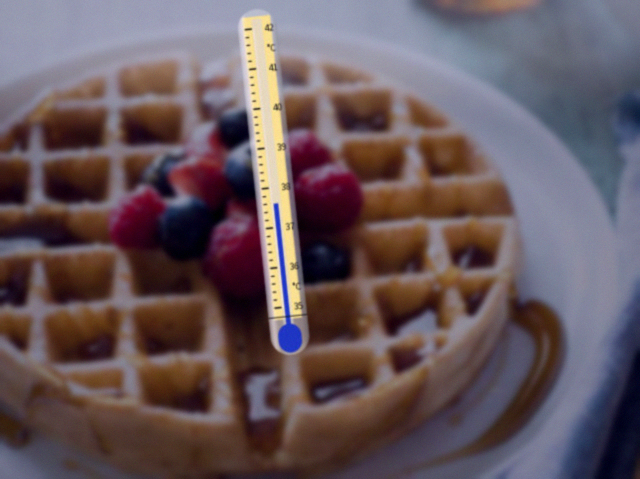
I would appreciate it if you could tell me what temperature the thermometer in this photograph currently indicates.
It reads 37.6 °C
